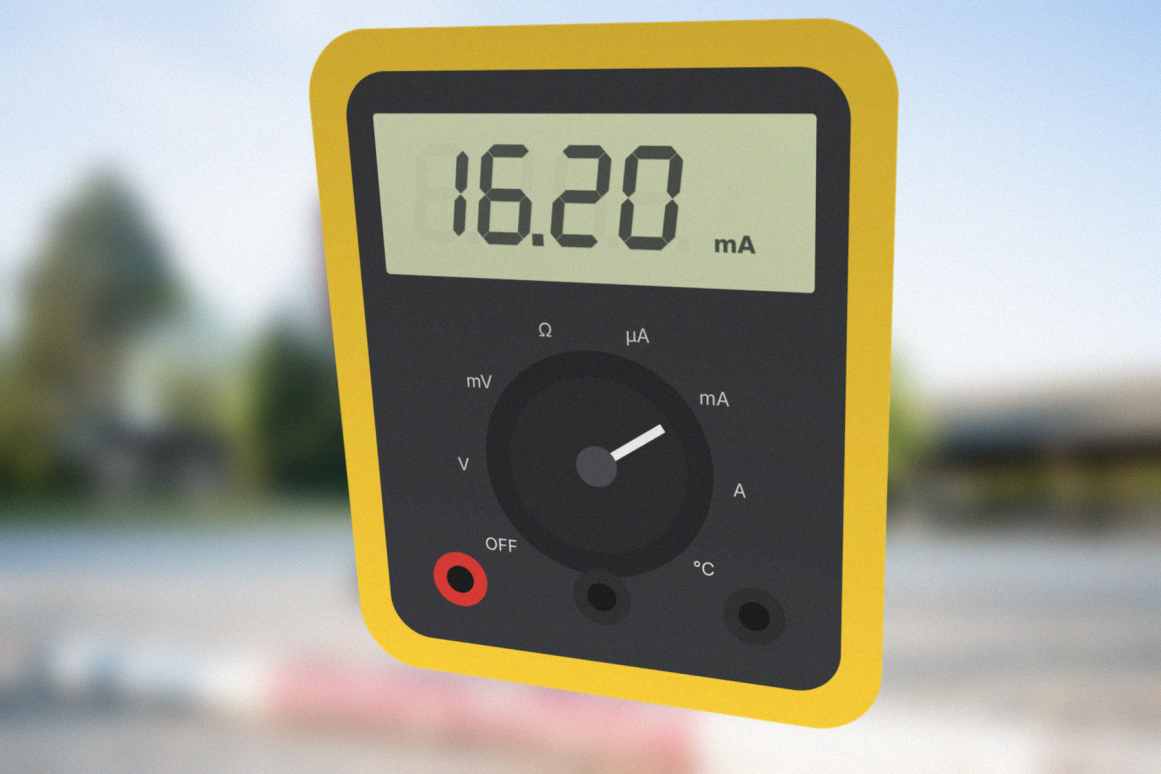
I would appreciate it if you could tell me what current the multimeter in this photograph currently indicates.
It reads 16.20 mA
